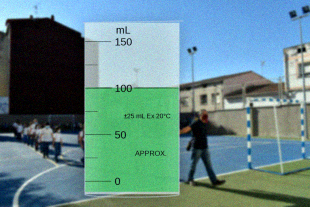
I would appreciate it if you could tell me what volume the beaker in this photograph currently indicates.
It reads 100 mL
